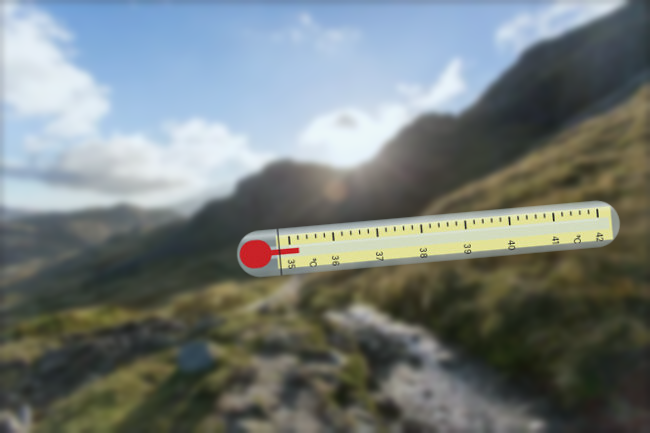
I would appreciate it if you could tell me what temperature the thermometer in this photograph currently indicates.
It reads 35.2 °C
